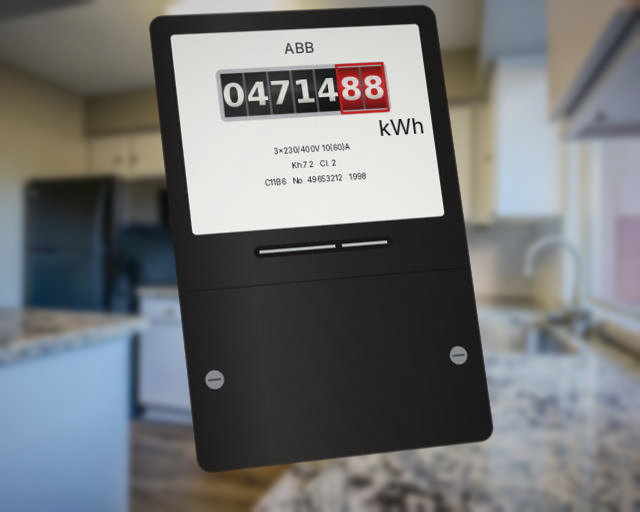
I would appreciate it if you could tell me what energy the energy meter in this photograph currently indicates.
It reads 4714.88 kWh
